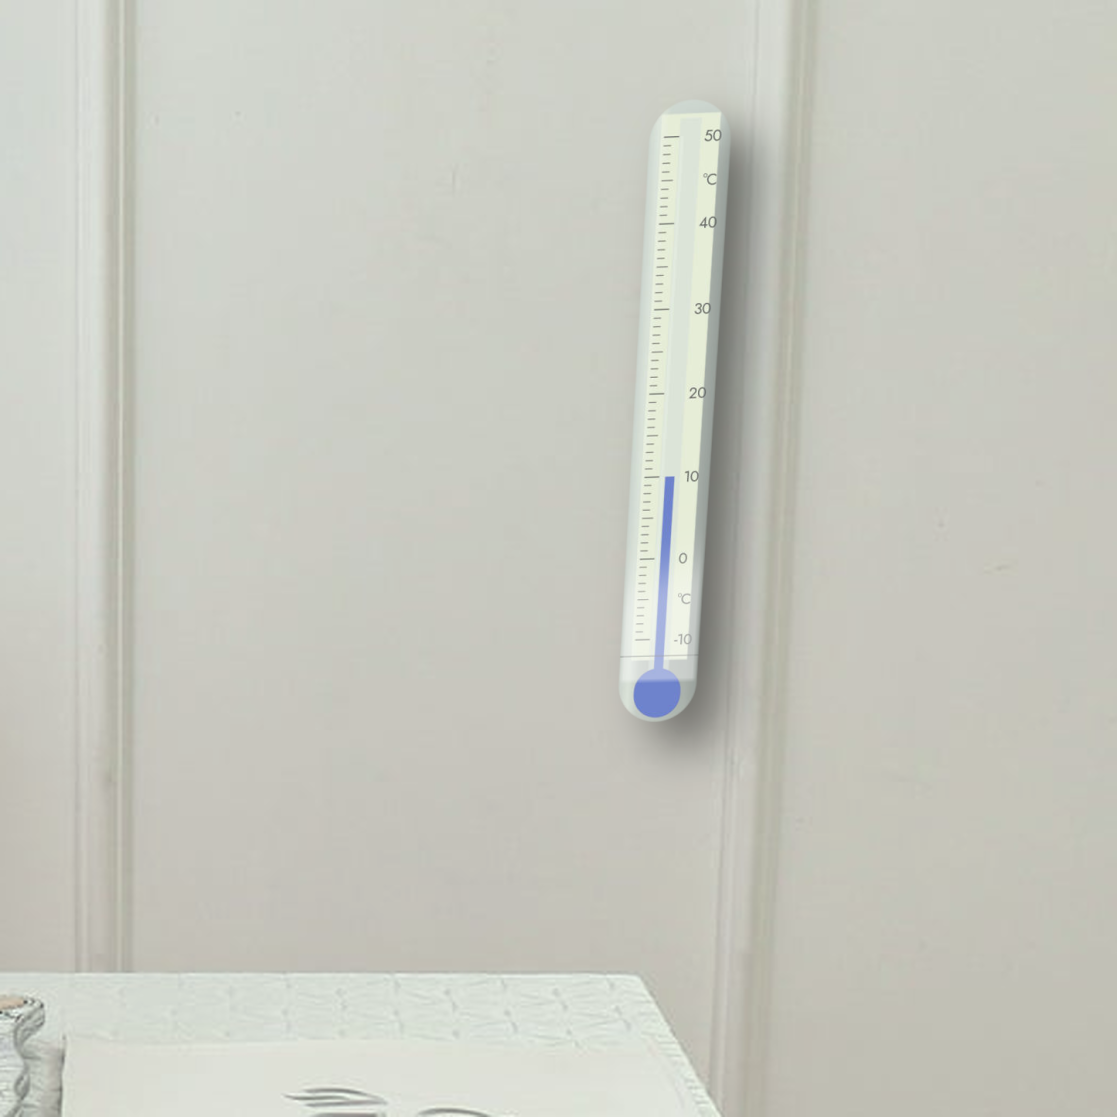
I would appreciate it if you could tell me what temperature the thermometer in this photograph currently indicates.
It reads 10 °C
